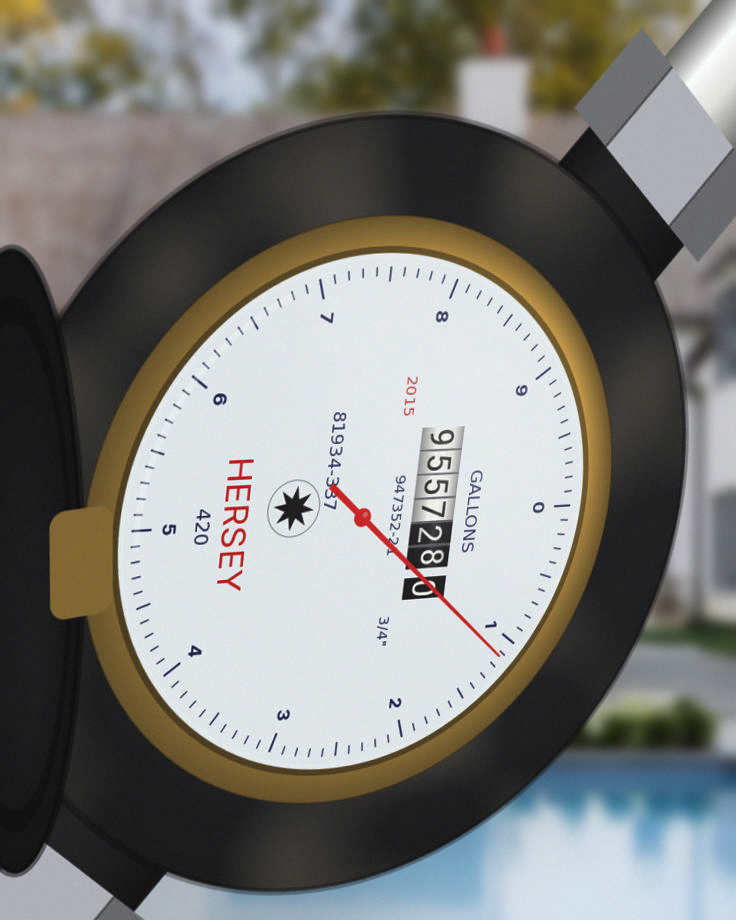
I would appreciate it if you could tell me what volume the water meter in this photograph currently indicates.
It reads 9557281.1 gal
